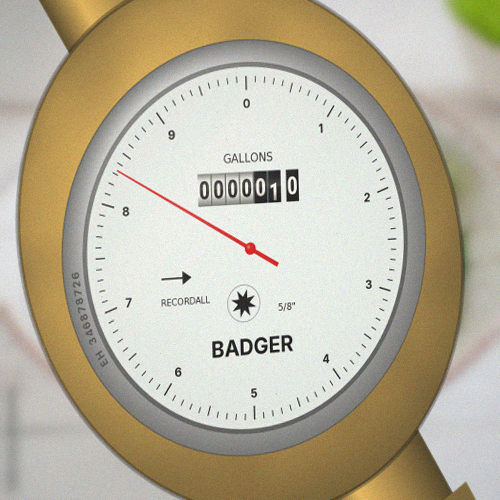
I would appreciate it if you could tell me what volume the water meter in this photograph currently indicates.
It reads 8.3 gal
